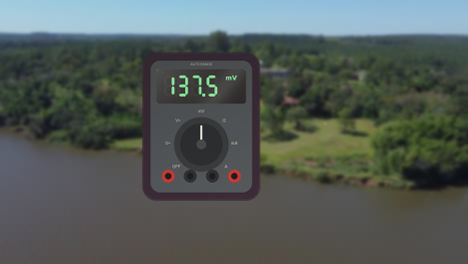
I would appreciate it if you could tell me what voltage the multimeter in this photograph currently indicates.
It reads 137.5 mV
